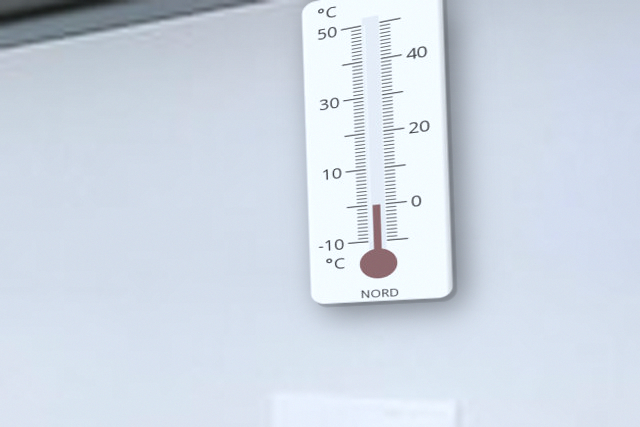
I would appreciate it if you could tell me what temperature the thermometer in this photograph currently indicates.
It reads 0 °C
